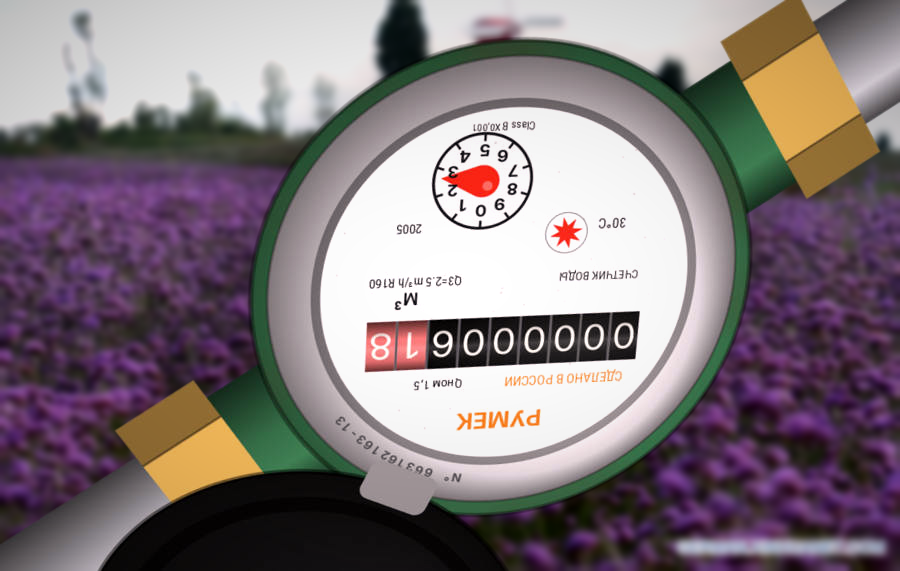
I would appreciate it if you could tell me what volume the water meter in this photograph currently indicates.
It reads 6.182 m³
